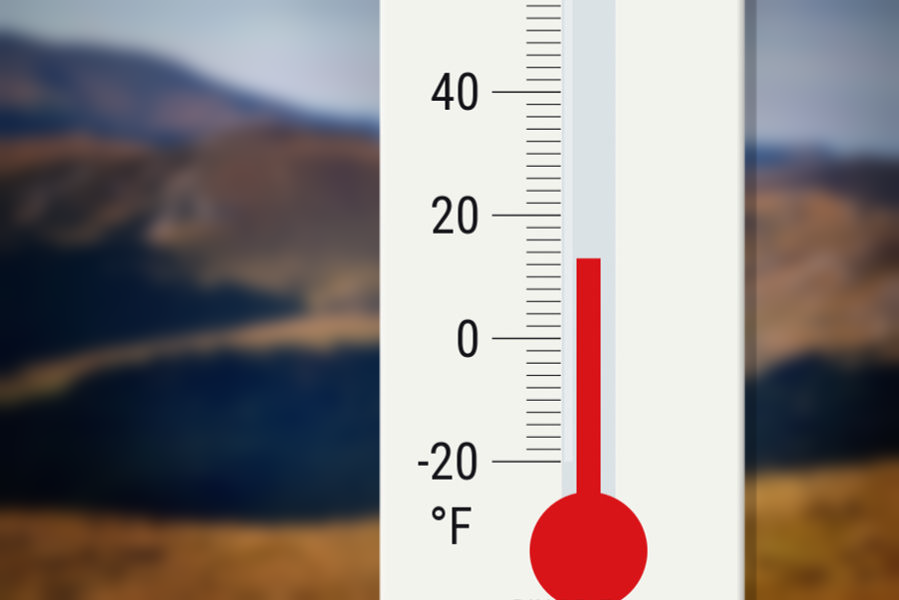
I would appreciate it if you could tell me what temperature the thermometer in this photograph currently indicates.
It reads 13 °F
